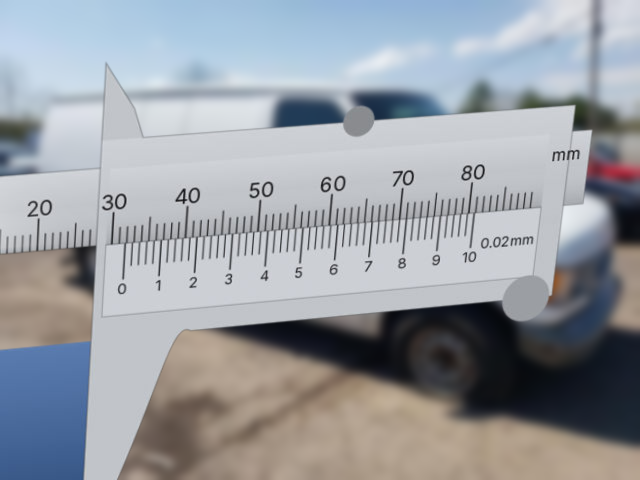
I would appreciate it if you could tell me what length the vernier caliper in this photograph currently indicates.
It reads 31.8 mm
